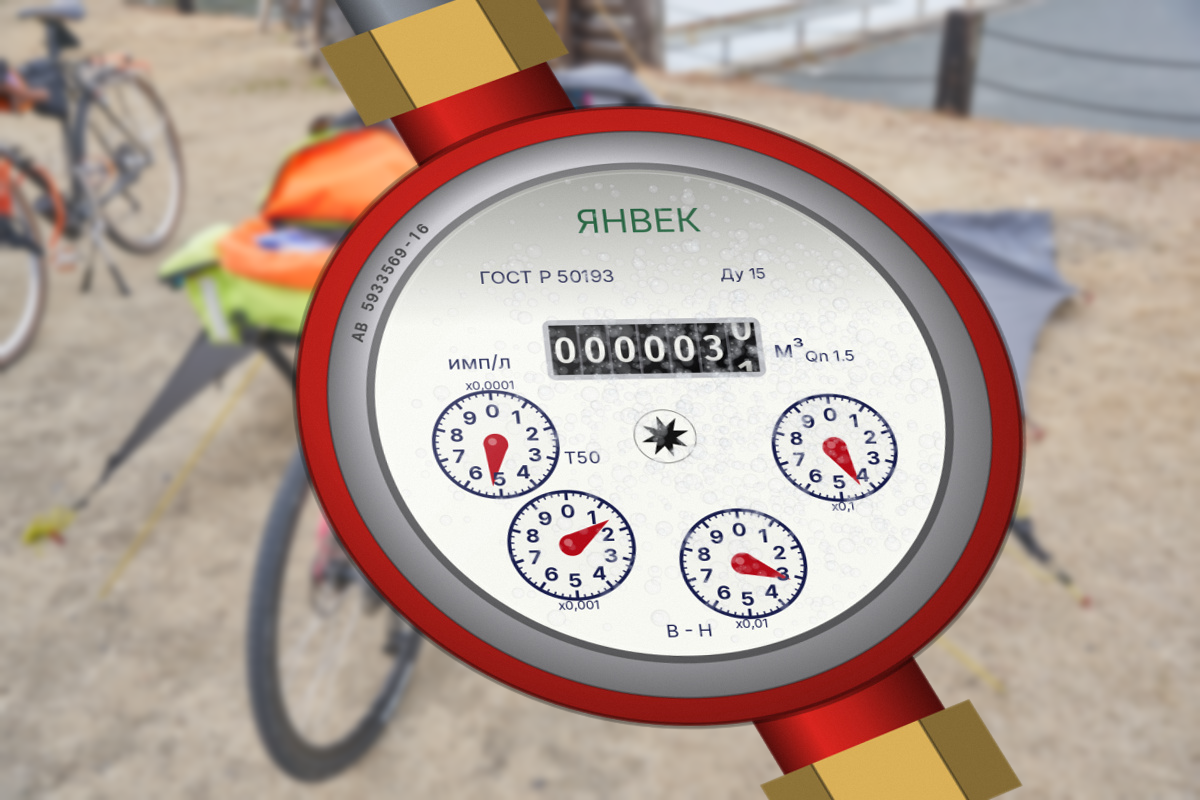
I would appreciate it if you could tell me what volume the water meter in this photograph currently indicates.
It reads 30.4315 m³
